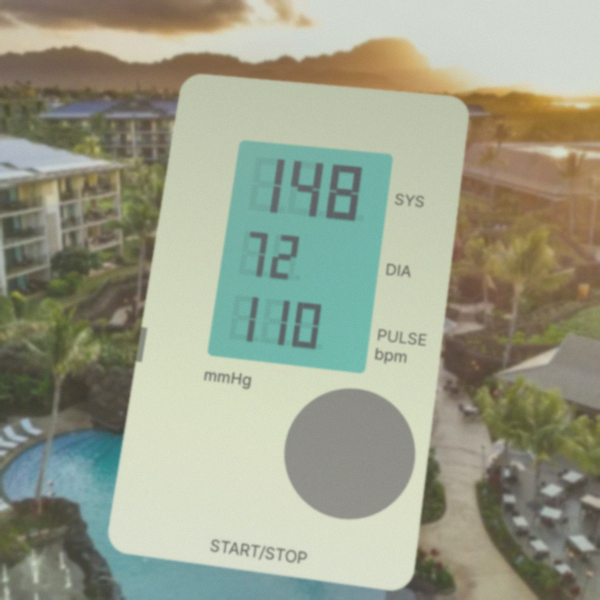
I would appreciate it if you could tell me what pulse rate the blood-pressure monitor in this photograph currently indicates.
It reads 110 bpm
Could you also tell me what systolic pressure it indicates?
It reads 148 mmHg
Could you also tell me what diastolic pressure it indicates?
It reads 72 mmHg
